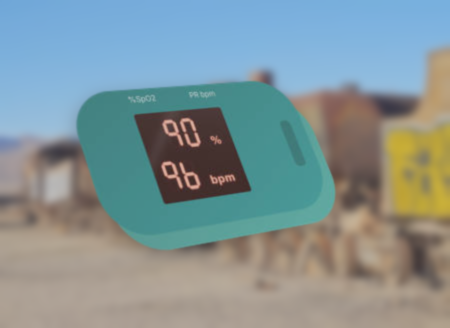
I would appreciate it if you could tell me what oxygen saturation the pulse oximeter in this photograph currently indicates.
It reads 90 %
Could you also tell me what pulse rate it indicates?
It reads 96 bpm
